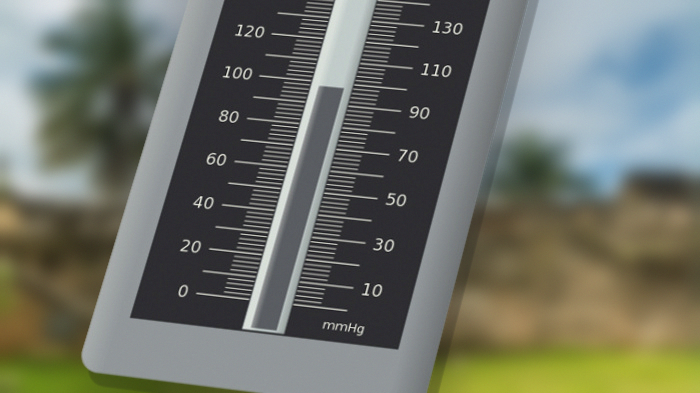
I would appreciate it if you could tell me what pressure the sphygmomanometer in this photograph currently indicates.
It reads 98 mmHg
